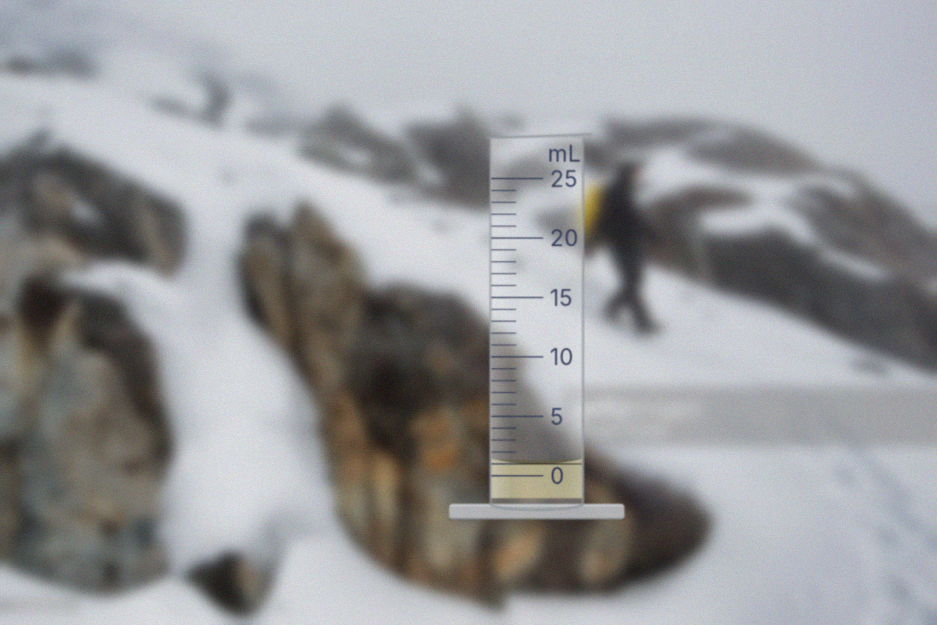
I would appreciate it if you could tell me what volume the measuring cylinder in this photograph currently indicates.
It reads 1 mL
